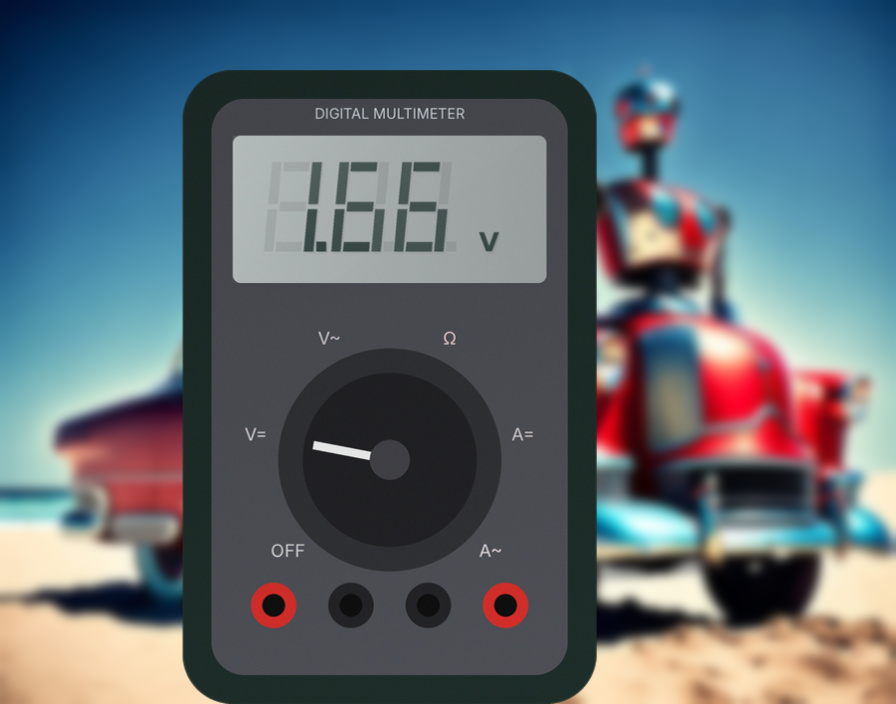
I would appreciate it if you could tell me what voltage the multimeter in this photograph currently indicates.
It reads 1.66 V
